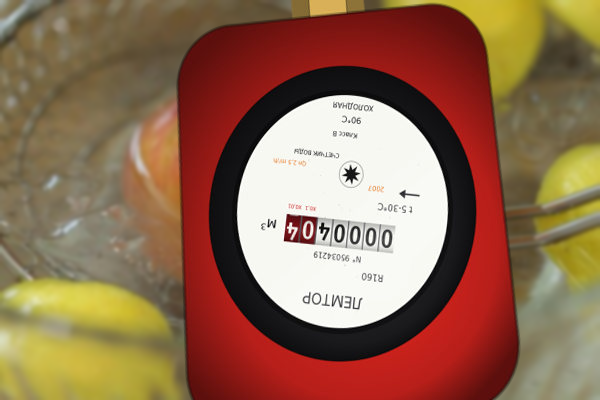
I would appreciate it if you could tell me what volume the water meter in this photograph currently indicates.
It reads 4.04 m³
